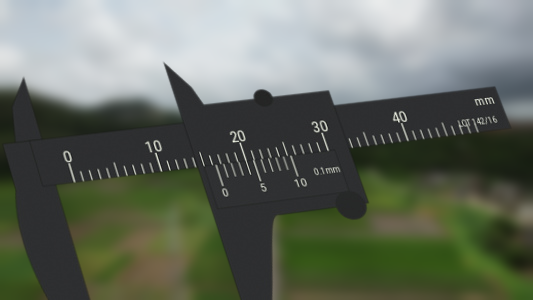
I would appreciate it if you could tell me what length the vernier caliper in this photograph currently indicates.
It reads 16.4 mm
